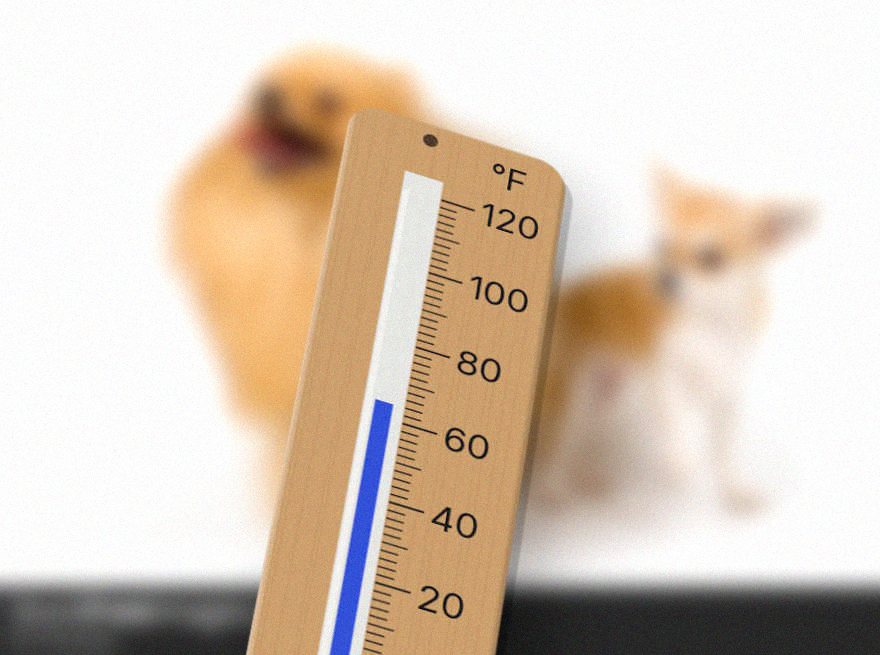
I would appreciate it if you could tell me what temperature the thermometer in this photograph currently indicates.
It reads 64 °F
